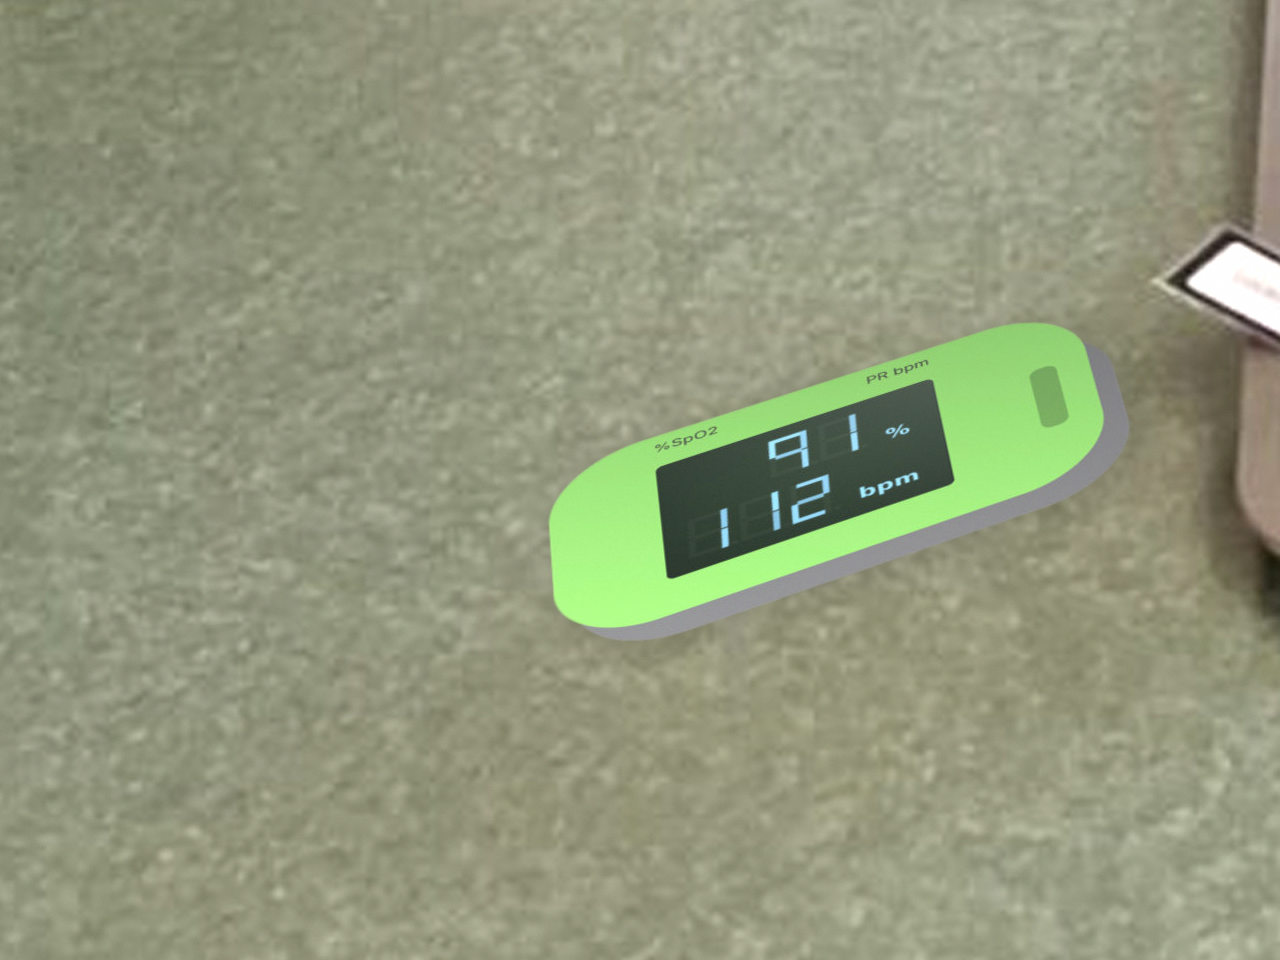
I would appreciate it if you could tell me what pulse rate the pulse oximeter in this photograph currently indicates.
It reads 112 bpm
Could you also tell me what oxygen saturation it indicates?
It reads 91 %
